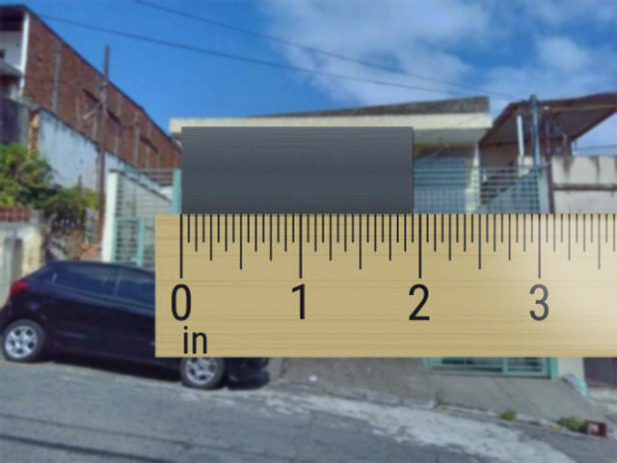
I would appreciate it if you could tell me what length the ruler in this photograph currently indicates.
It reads 1.9375 in
